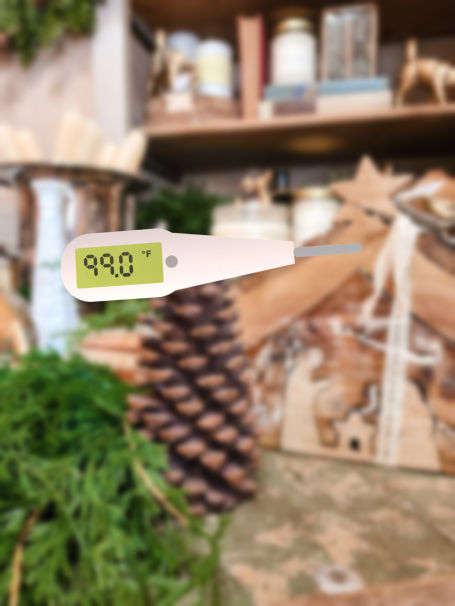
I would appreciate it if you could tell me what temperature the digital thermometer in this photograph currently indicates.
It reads 99.0 °F
